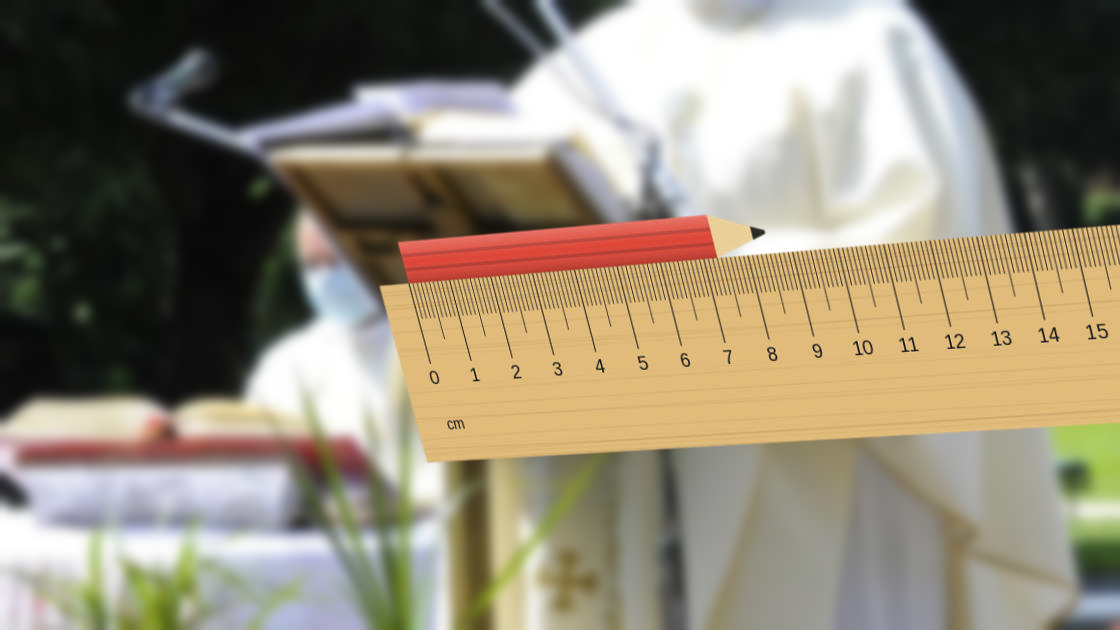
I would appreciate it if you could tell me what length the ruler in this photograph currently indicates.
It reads 8.5 cm
